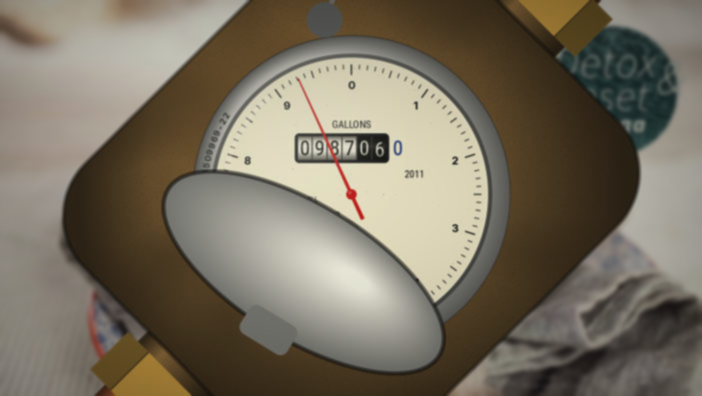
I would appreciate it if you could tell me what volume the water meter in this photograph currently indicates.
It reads 987059.3 gal
